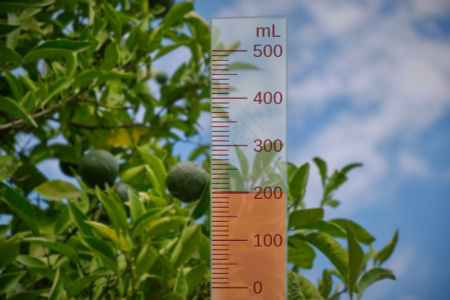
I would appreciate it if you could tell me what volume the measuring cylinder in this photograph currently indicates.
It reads 200 mL
